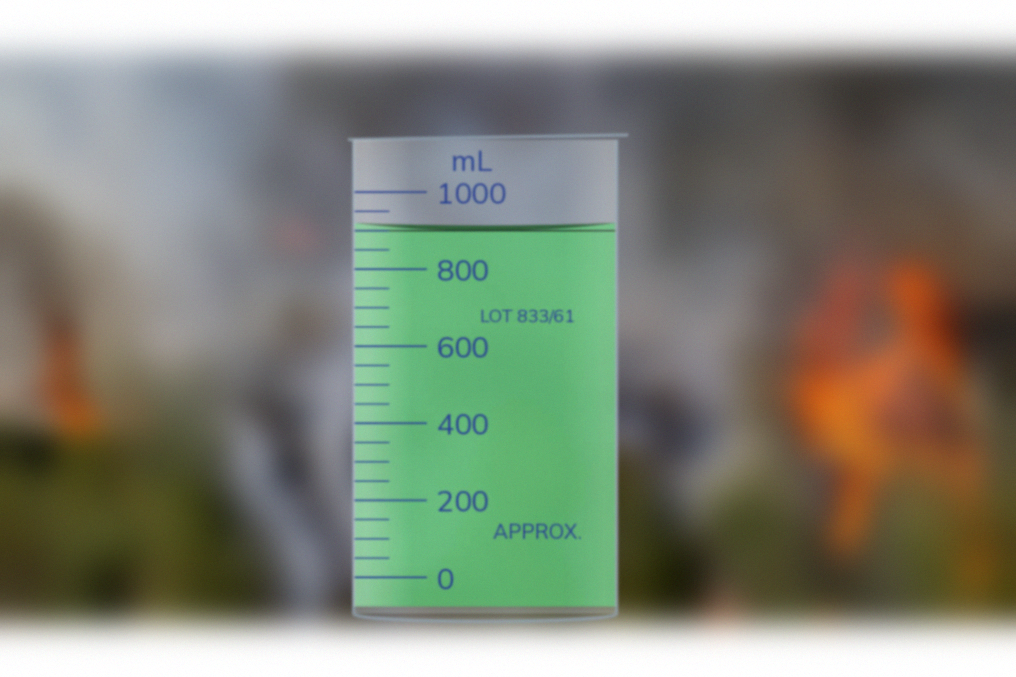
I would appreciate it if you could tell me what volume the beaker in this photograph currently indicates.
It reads 900 mL
